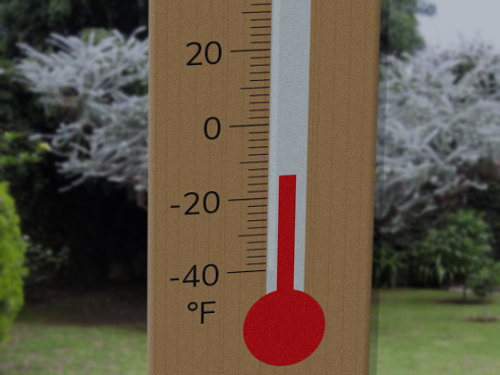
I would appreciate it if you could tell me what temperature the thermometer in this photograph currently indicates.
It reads -14 °F
